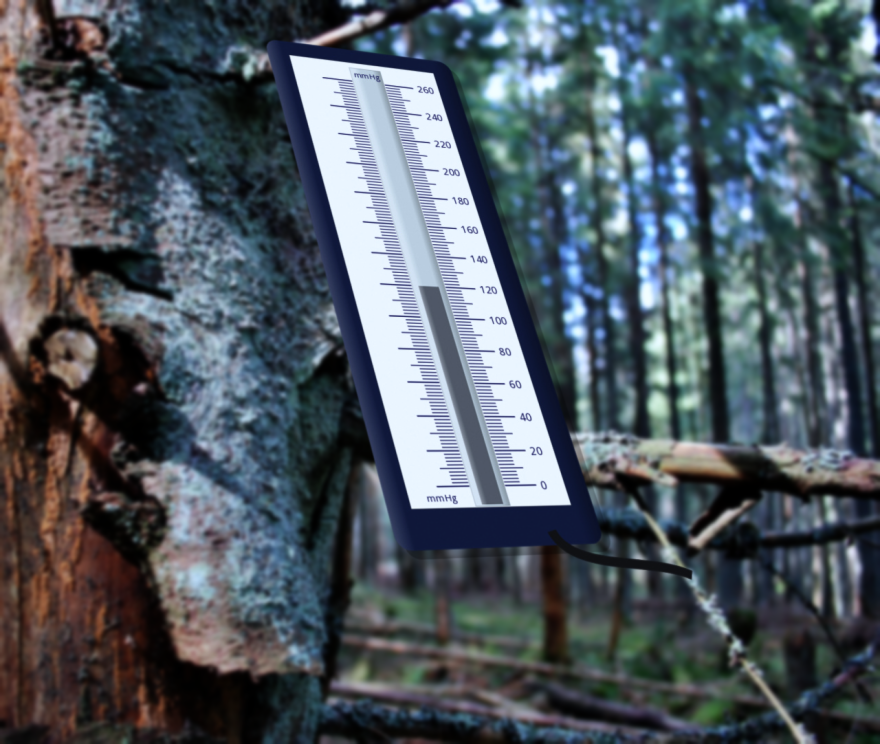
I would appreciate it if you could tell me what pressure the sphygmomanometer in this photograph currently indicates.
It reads 120 mmHg
